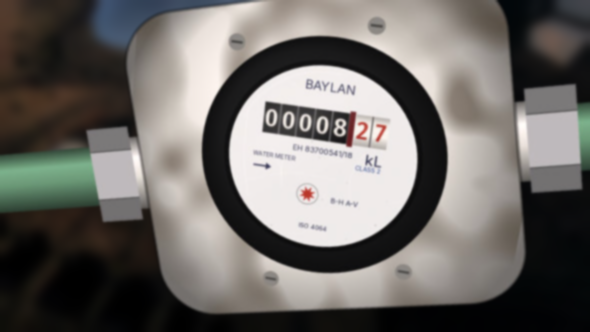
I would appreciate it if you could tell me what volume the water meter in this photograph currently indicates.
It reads 8.27 kL
